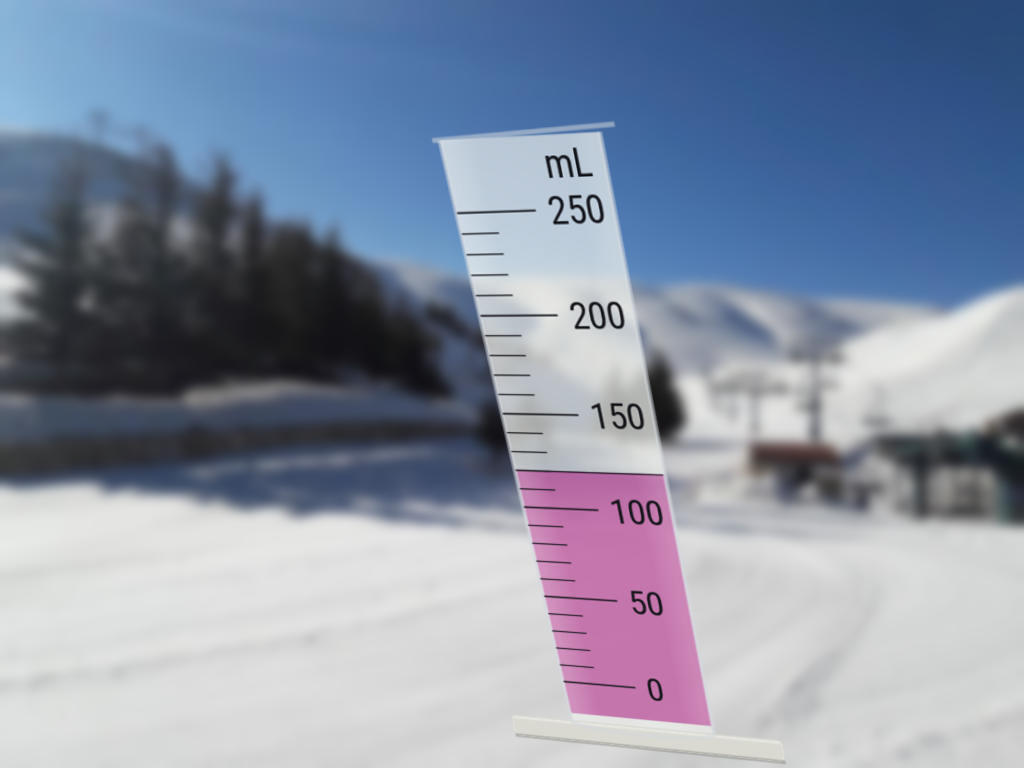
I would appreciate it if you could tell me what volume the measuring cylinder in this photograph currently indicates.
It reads 120 mL
